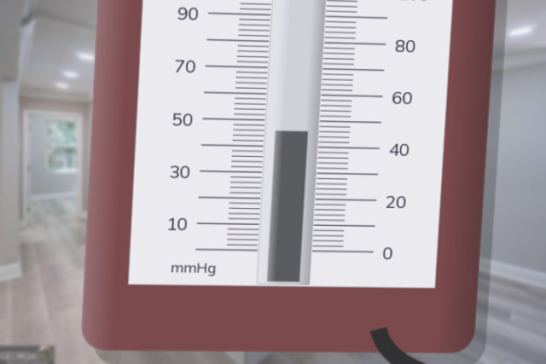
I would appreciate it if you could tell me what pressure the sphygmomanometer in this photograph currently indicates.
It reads 46 mmHg
